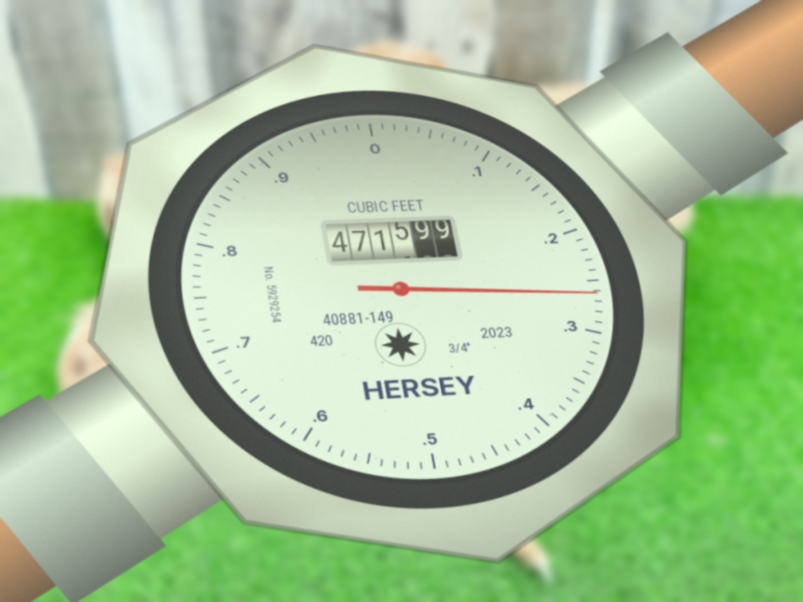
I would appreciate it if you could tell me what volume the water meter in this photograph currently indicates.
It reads 471599.26 ft³
